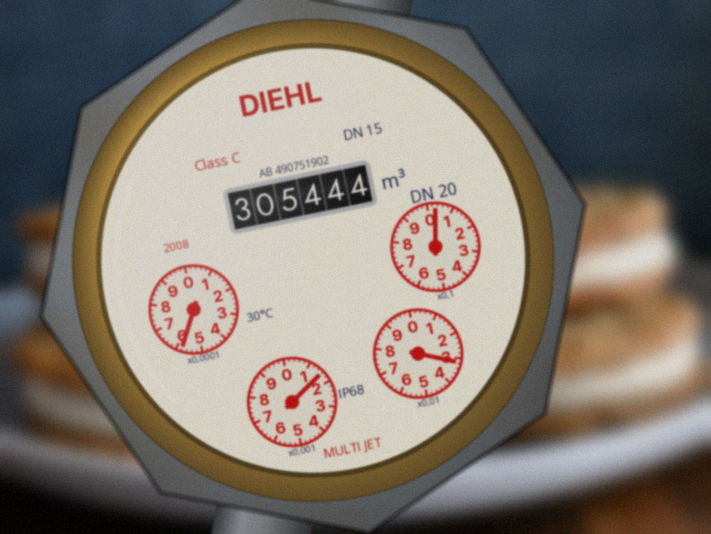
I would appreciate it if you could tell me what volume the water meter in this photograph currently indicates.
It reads 305444.0315 m³
